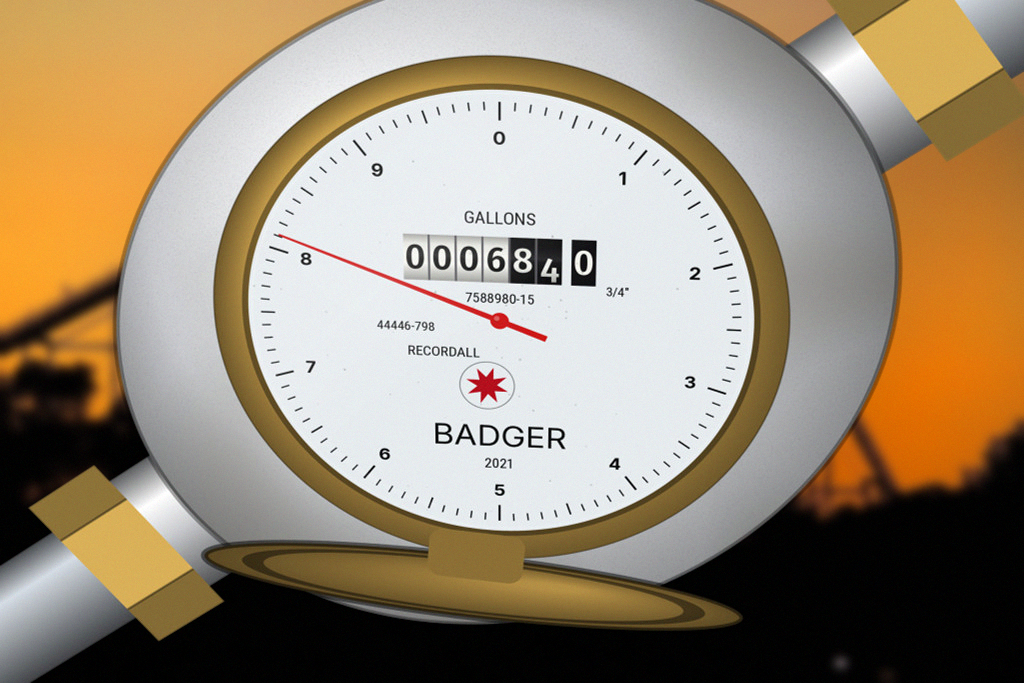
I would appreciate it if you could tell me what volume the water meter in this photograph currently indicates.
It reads 6838.1 gal
